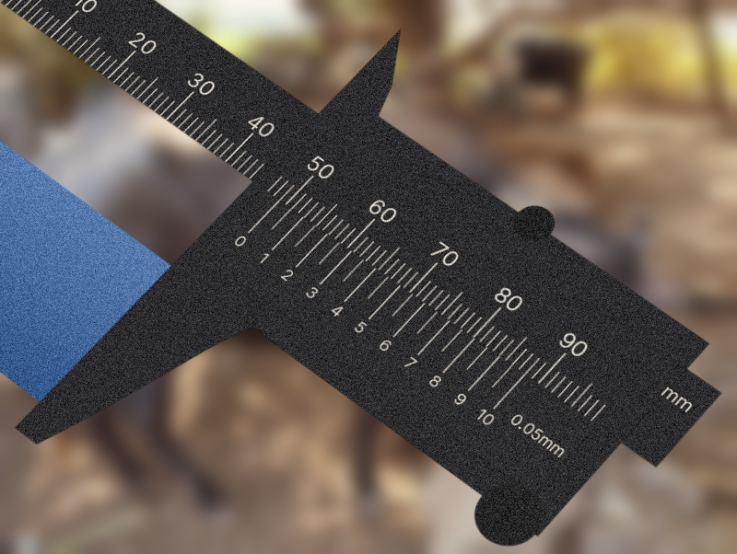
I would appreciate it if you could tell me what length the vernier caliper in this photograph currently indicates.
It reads 49.0 mm
